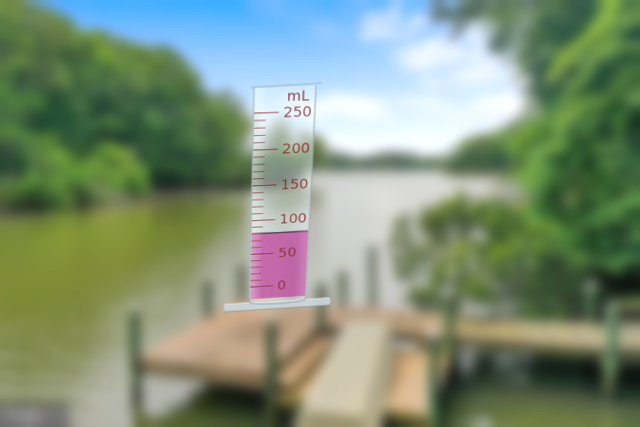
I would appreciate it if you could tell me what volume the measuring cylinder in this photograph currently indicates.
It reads 80 mL
